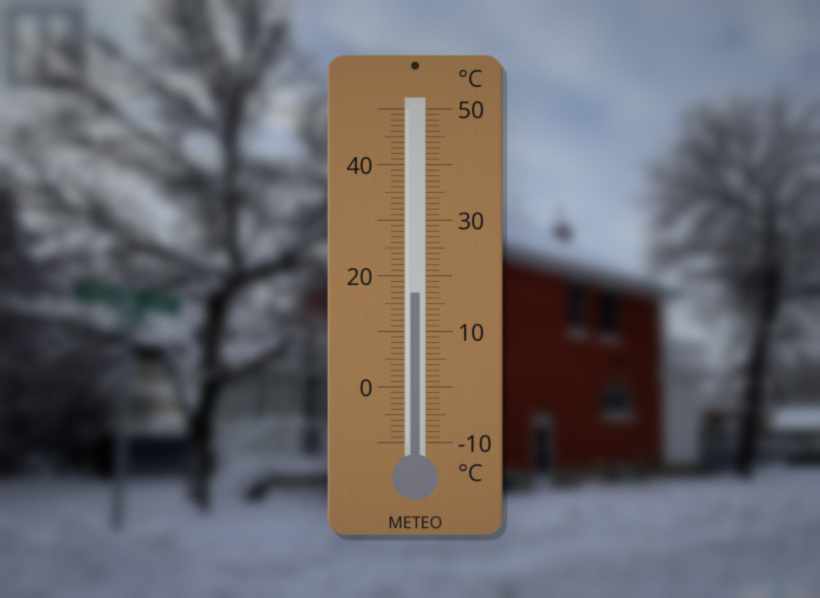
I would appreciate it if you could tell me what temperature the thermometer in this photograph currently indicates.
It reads 17 °C
